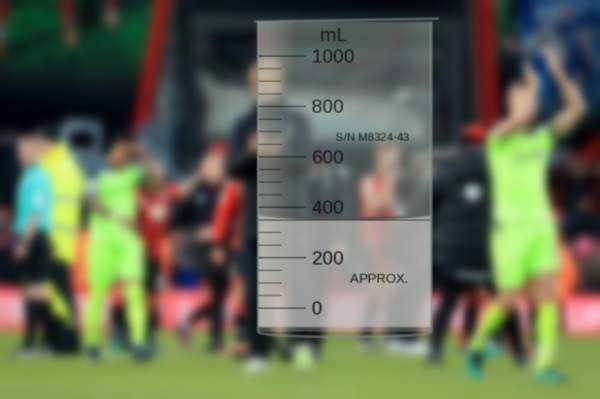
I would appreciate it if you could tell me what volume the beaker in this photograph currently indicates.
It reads 350 mL
